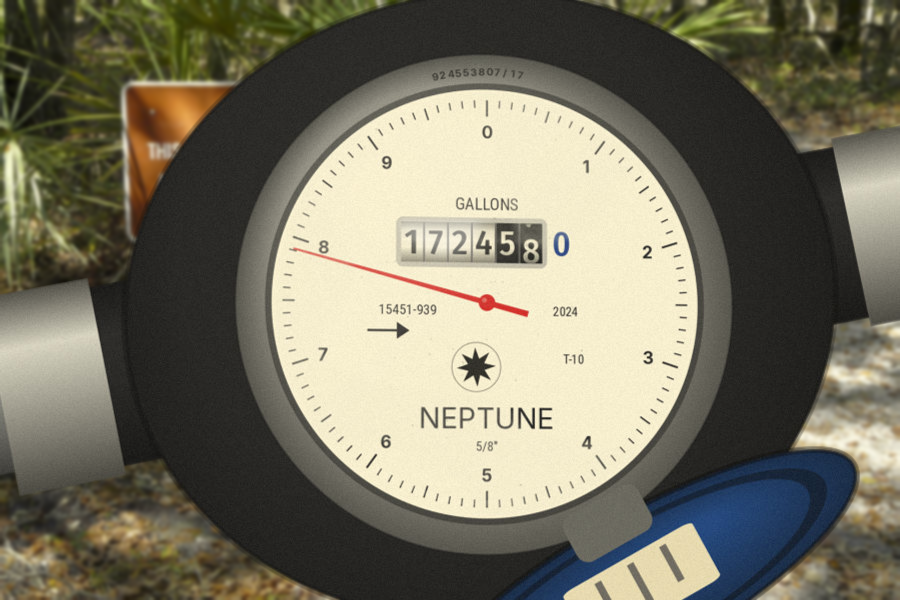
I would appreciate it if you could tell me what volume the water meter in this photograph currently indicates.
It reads 1724577.9 gal
